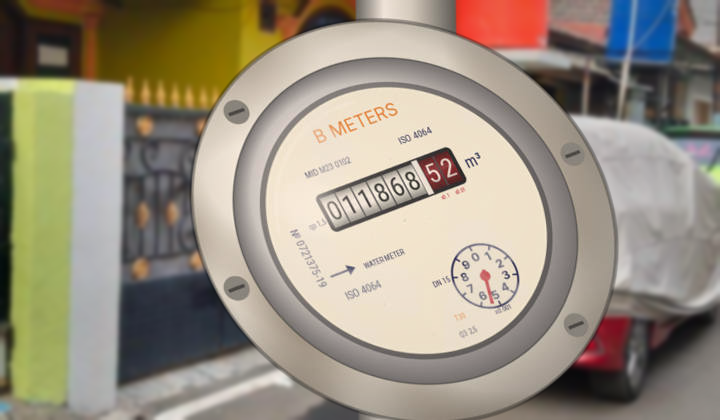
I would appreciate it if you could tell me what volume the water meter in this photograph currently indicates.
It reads 11868.525 m³
